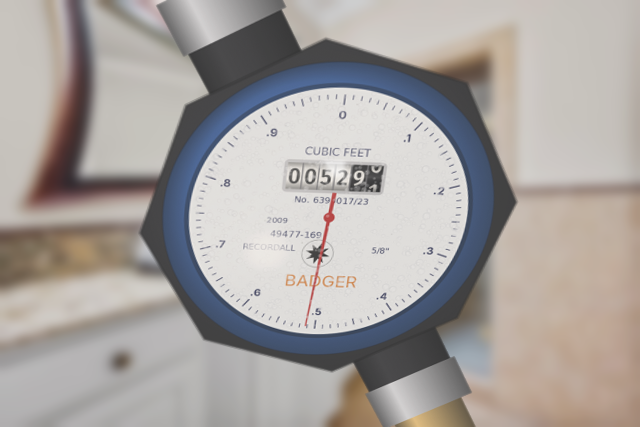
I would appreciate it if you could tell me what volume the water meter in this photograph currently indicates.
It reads 5290.51 ft³
